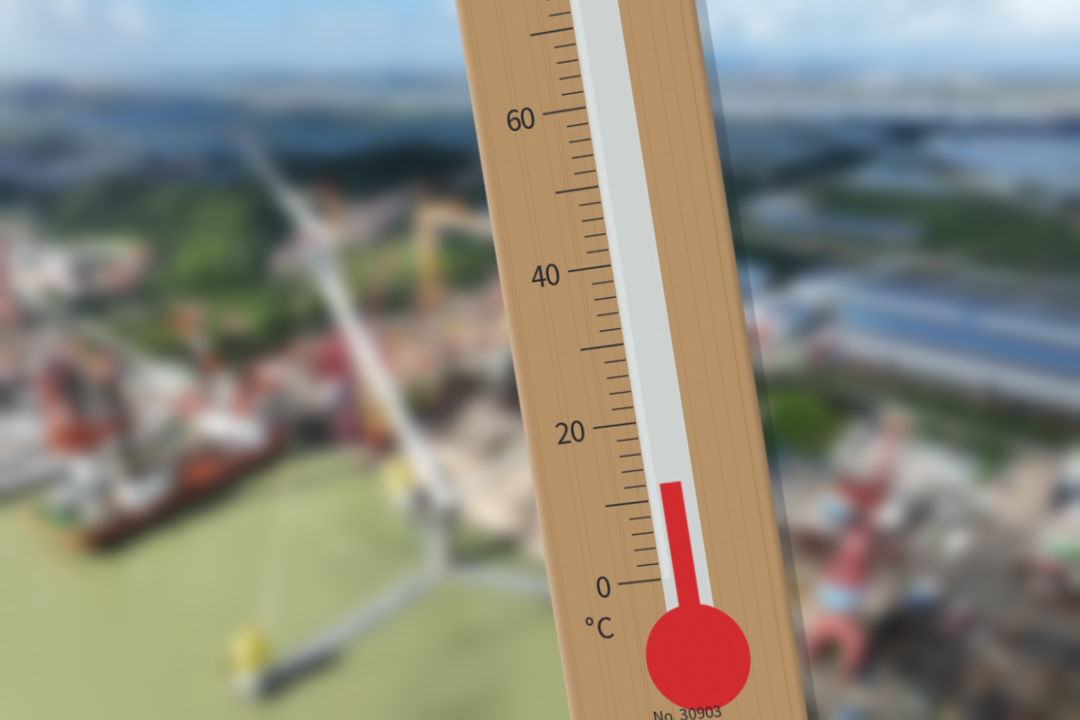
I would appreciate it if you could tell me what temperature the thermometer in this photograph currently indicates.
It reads 12 °C
